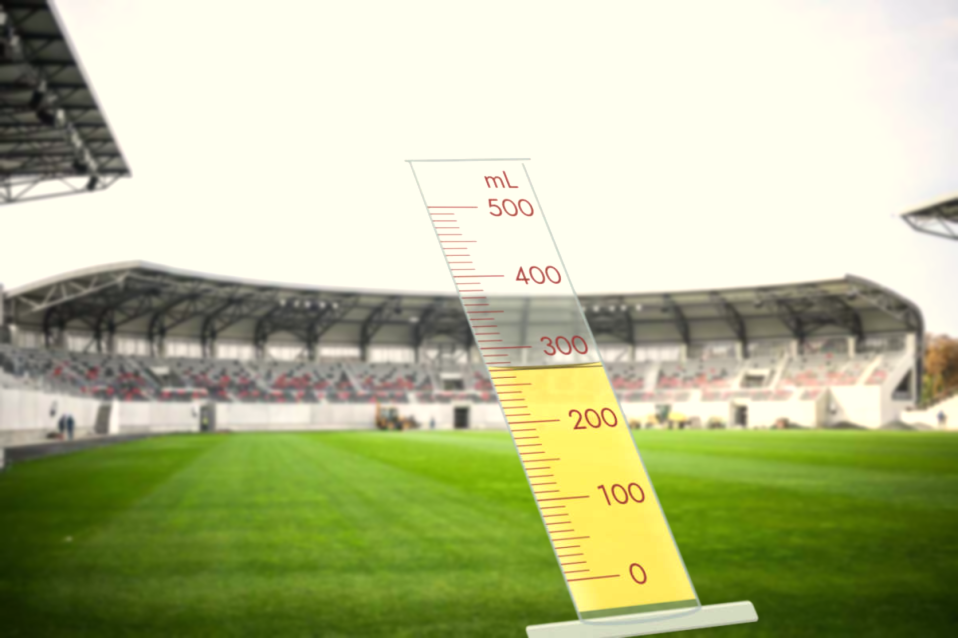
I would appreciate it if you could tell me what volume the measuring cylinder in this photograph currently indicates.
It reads 270 mL
